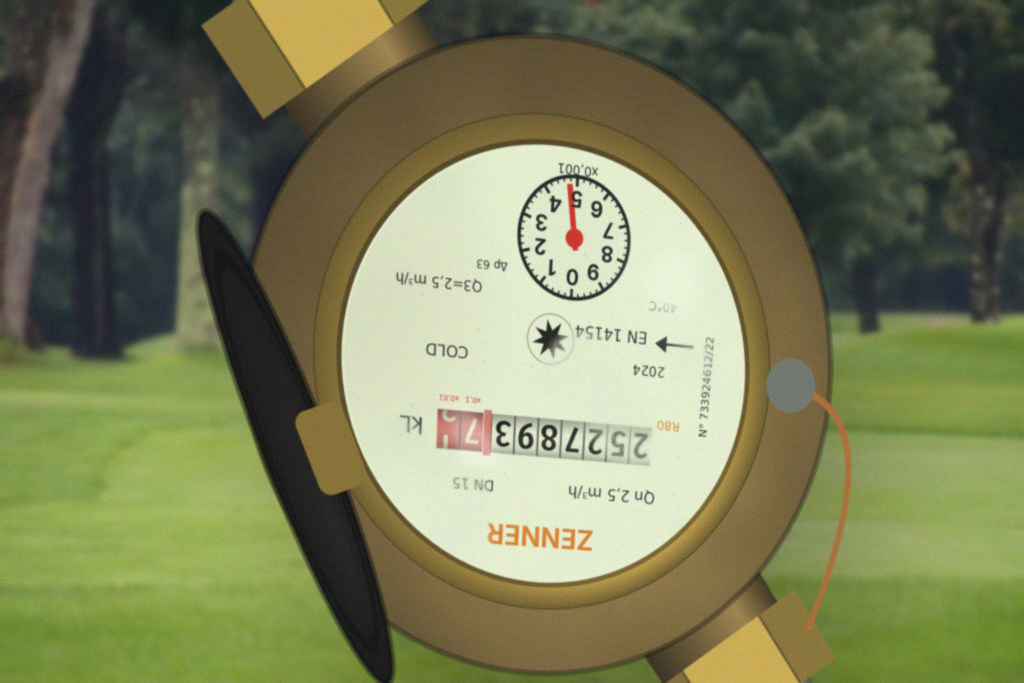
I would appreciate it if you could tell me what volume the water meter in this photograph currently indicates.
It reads 2527893.714 kL
